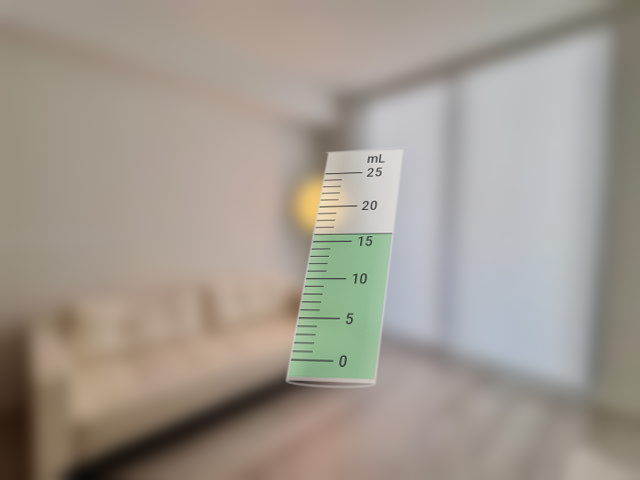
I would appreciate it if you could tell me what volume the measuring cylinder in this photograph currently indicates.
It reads 16 mL
